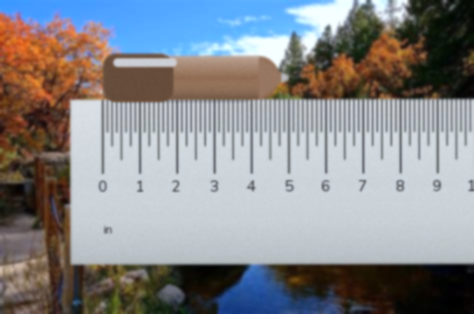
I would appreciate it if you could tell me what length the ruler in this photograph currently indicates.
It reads 5 in
